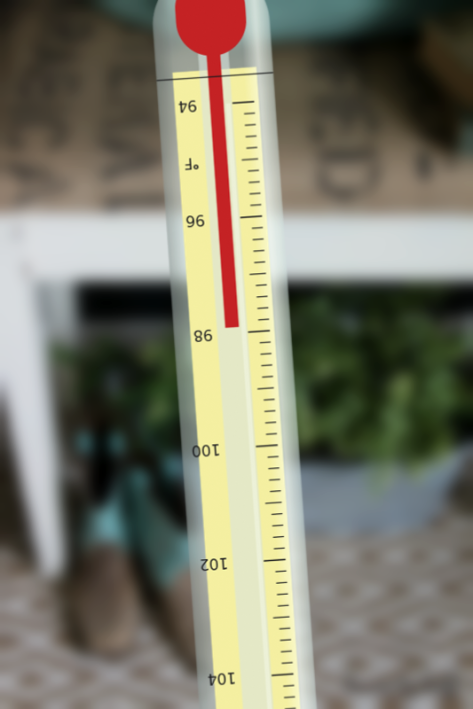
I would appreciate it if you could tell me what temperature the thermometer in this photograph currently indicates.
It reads 97.9 °F
